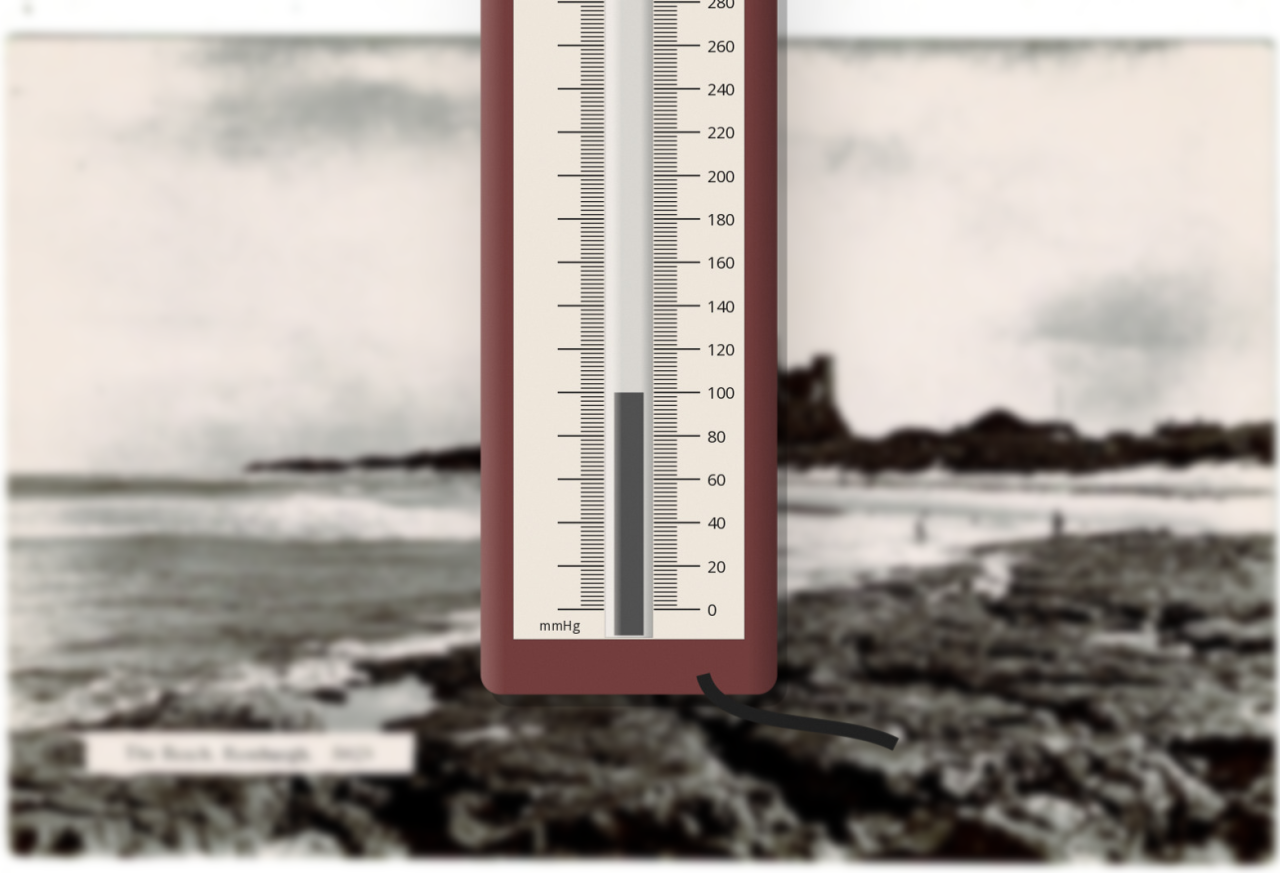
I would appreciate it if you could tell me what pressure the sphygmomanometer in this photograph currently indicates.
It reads 100 mmHg
